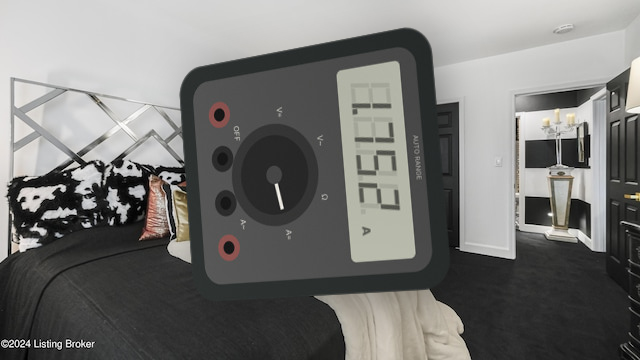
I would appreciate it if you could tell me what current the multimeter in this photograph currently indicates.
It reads 1.752 A
